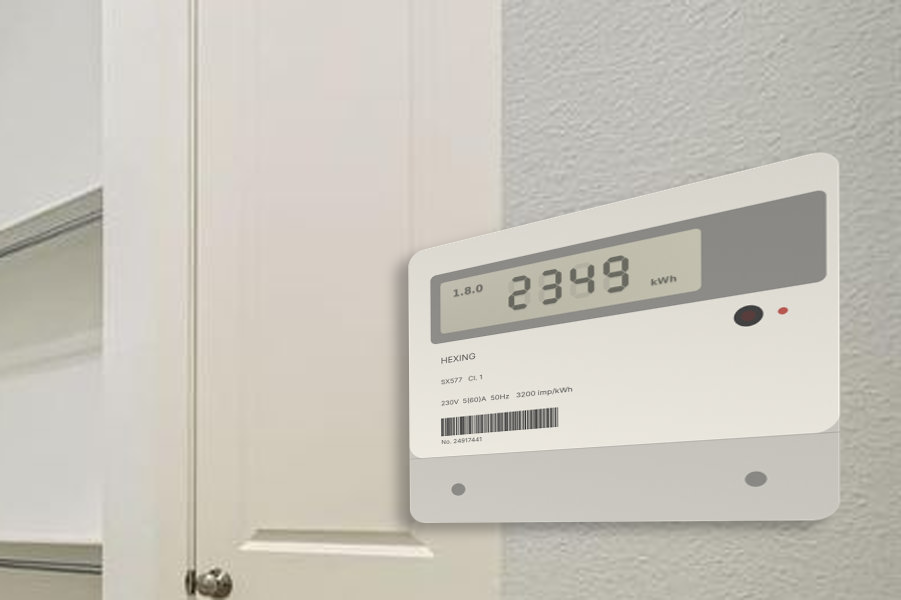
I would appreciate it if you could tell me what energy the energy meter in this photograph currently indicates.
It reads 2349 kWh
